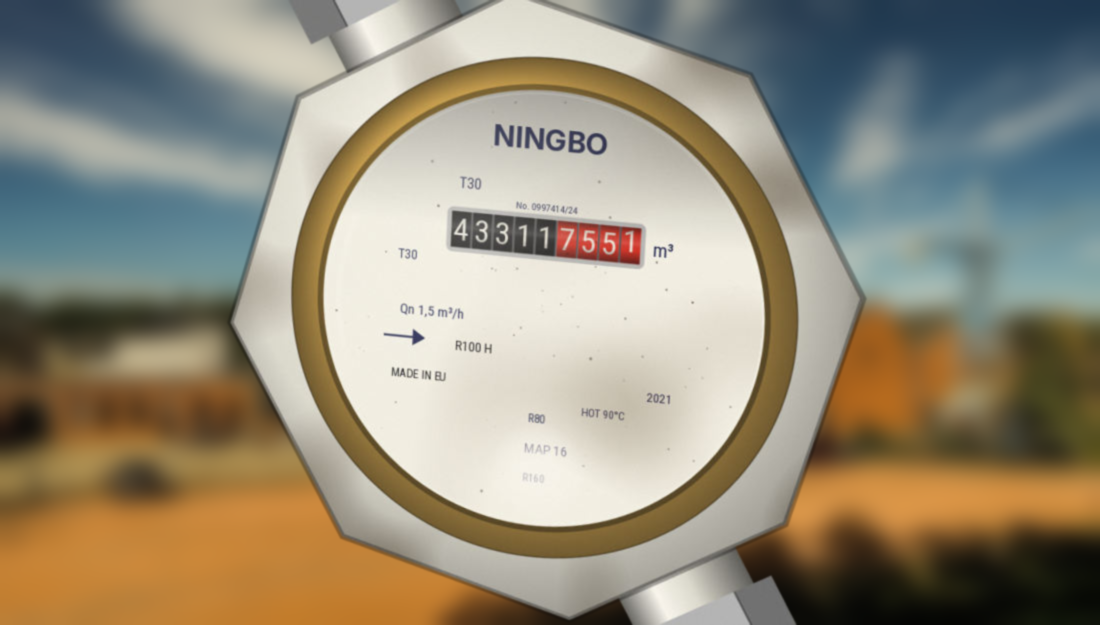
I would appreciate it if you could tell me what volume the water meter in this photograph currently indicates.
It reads 43311.7551 m³
